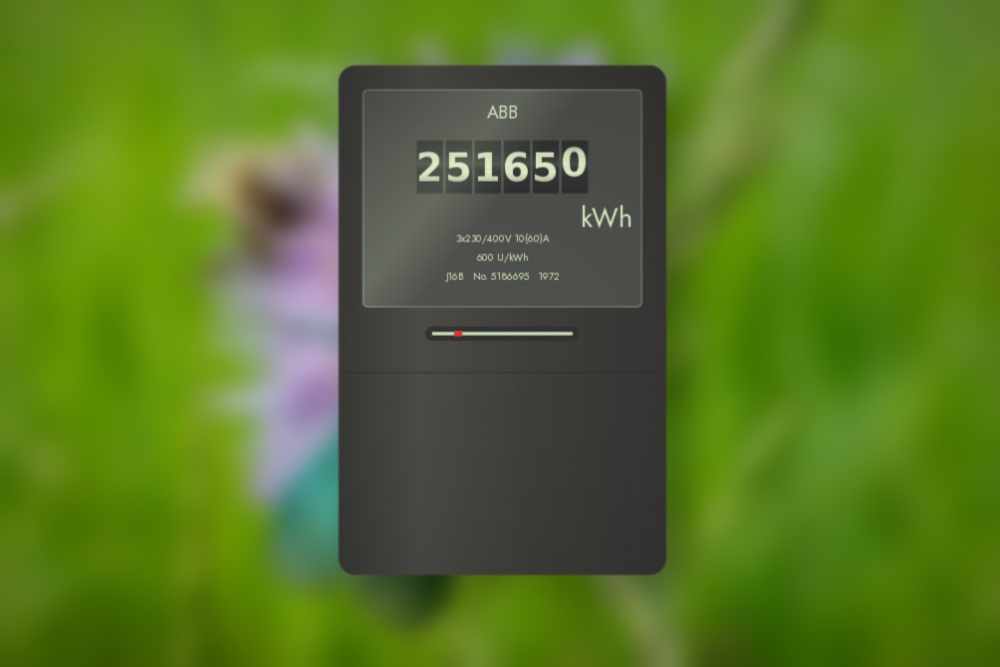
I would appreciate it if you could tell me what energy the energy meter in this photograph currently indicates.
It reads 251650 kWh
